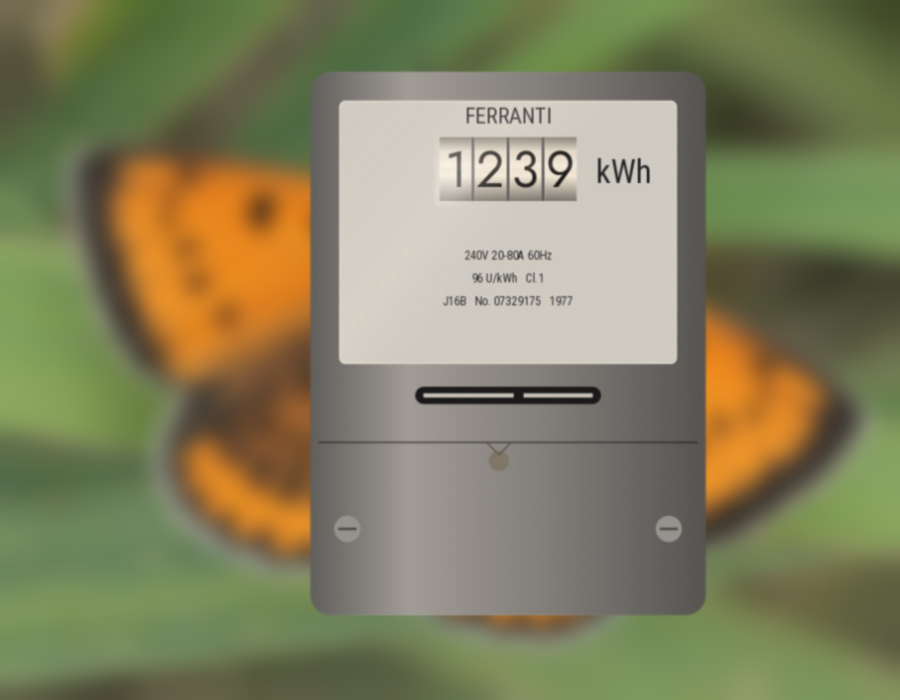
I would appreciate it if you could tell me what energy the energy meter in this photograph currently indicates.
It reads 1239 kWh
